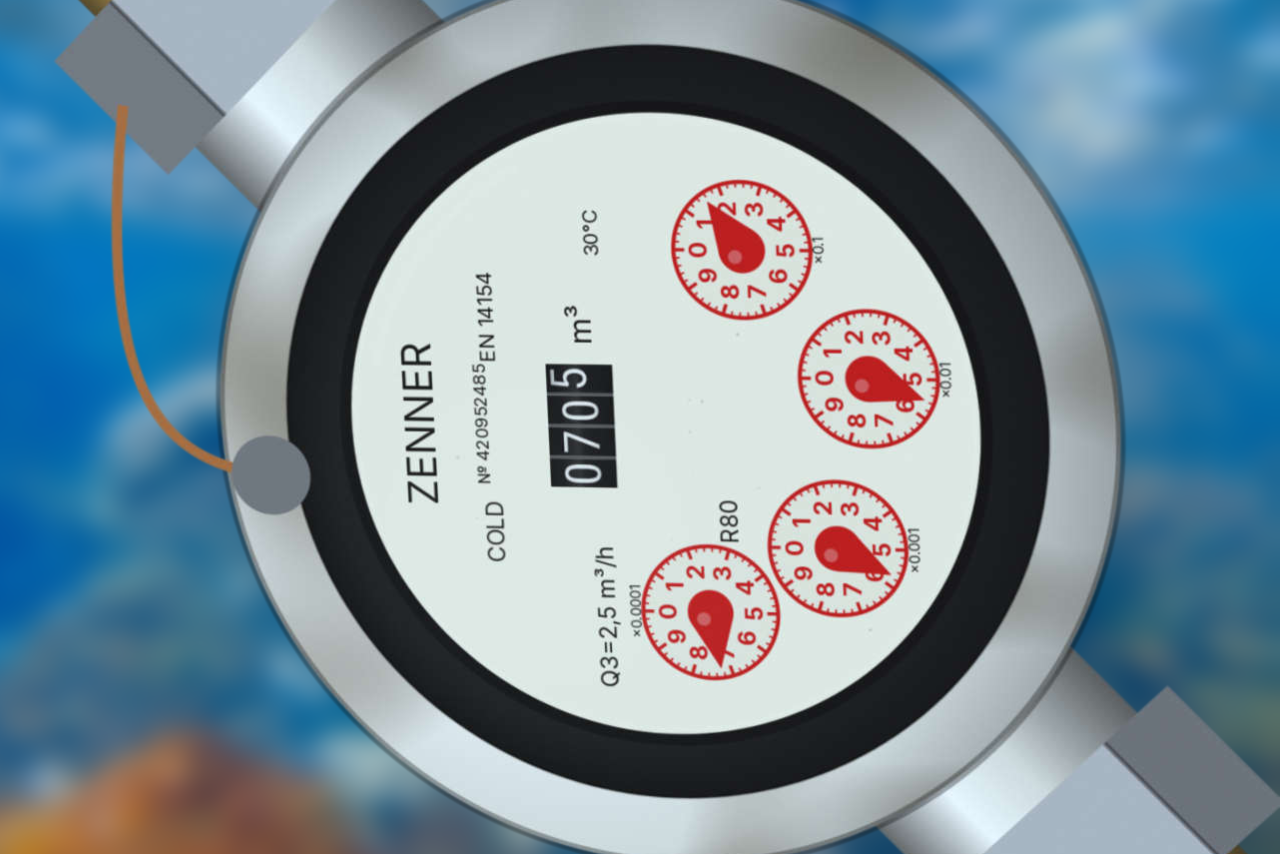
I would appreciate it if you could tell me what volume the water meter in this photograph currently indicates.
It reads 705.1557 m³
